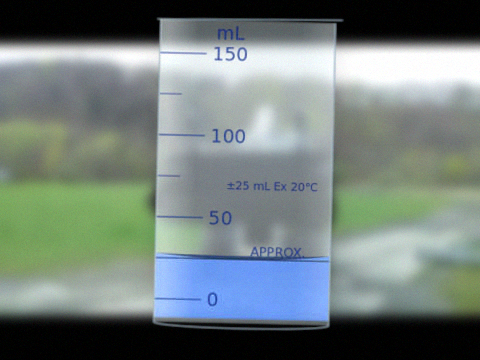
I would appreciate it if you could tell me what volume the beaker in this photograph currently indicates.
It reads 25 mL
